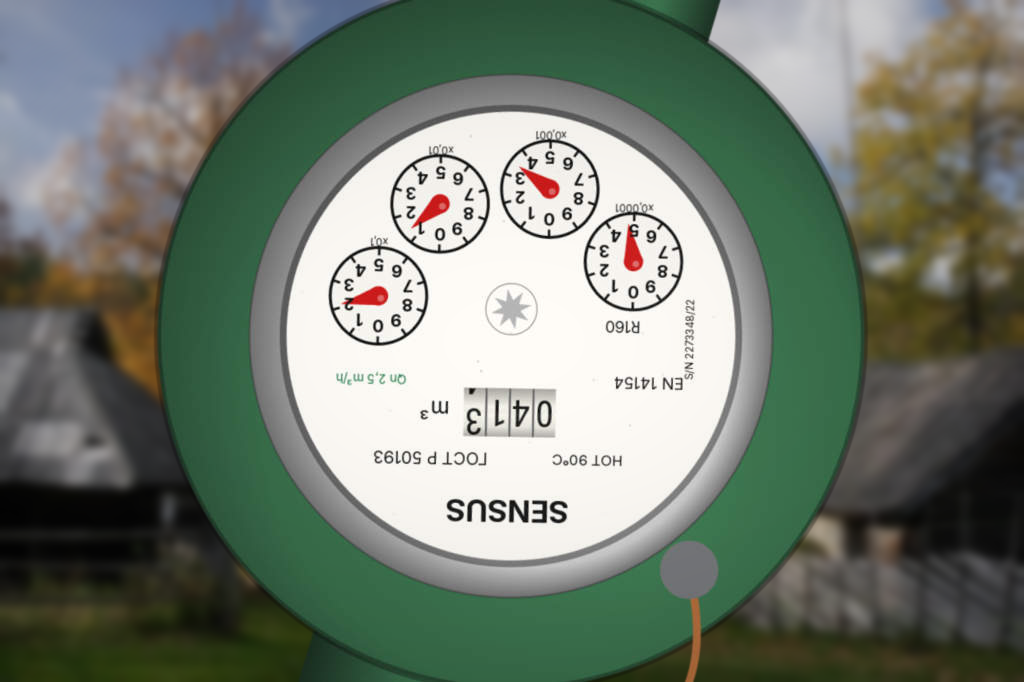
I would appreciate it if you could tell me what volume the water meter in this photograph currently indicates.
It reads 413.2134 m³
